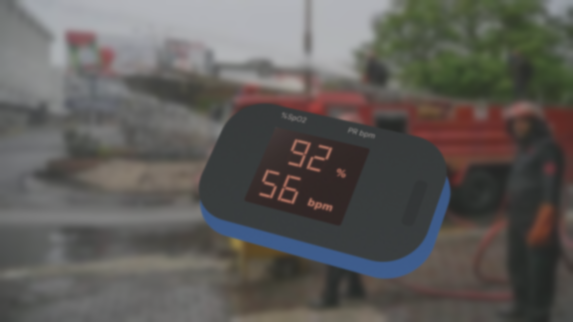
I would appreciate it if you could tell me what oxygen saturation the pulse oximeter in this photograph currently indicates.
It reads 92 %
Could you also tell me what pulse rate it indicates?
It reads 56 bpm
